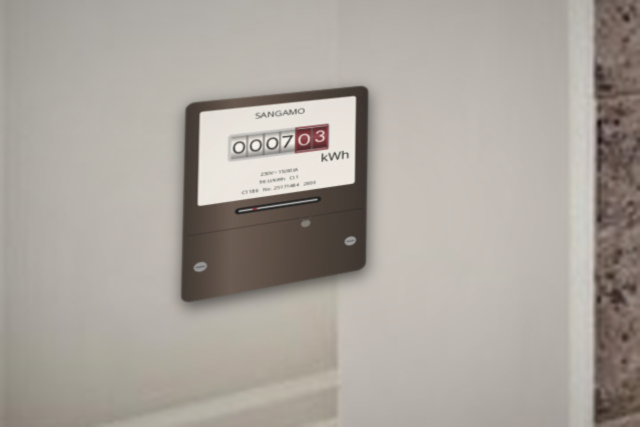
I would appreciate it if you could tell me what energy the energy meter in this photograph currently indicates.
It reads 7.03 kWh
